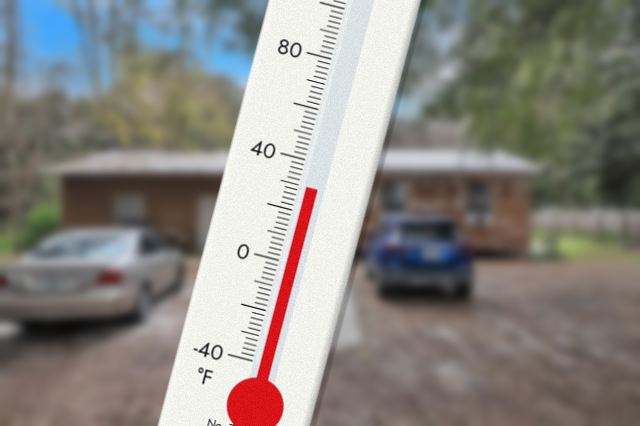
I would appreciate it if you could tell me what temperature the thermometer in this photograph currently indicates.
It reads 30 °F
